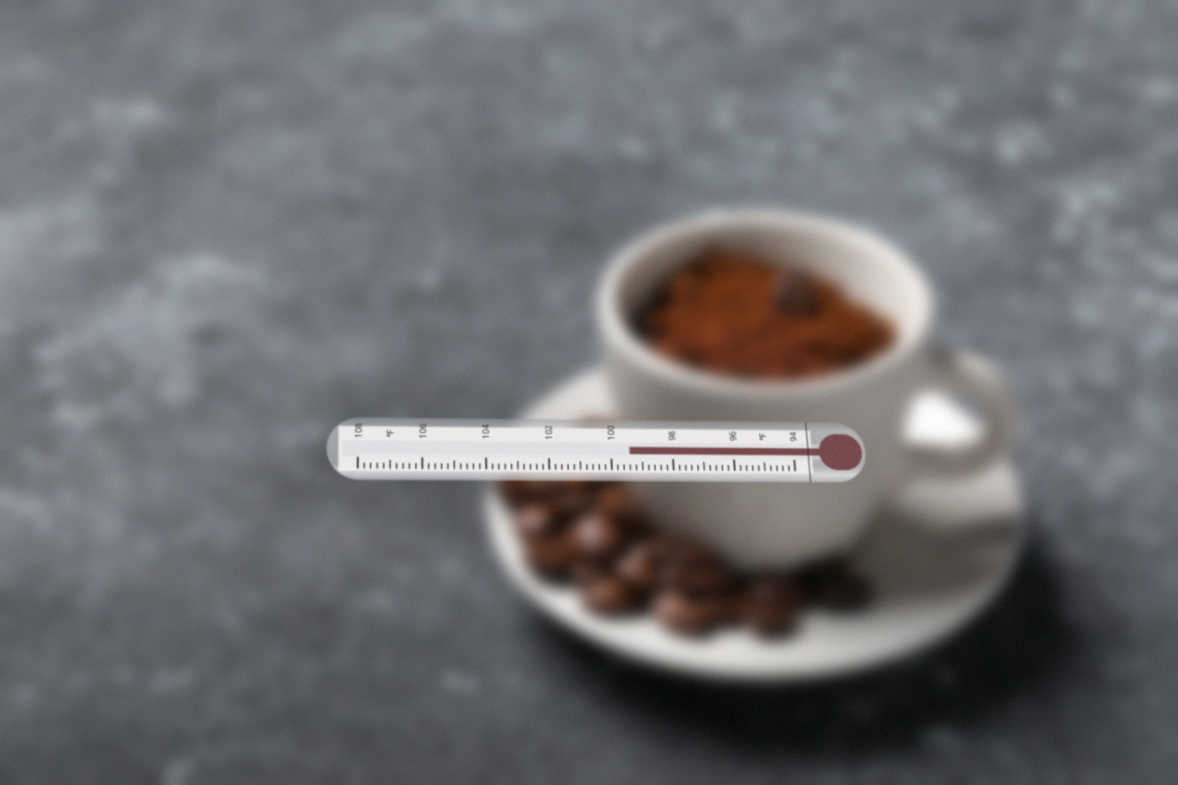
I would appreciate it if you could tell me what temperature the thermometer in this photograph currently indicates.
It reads 99.4 °F
